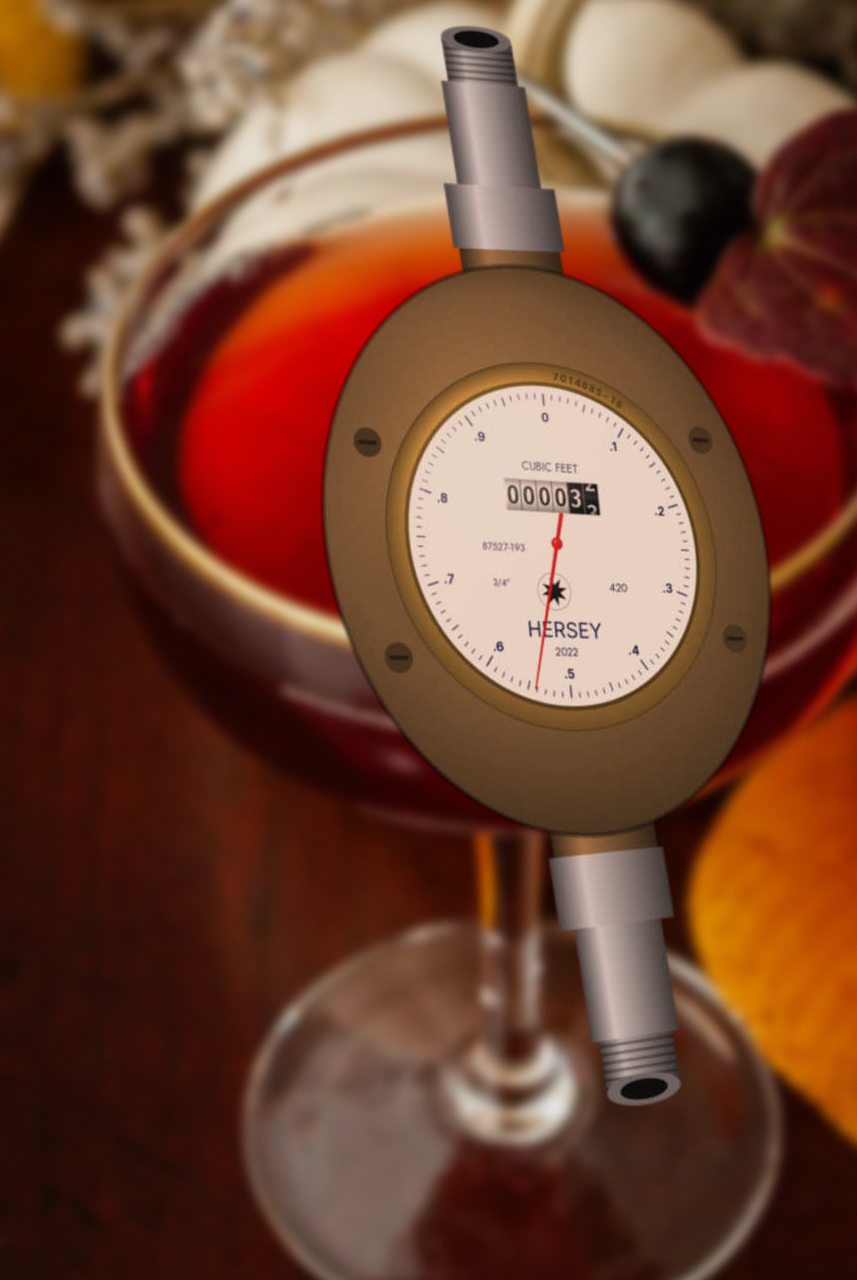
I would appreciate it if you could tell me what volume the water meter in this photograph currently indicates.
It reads 32.54 ft³
